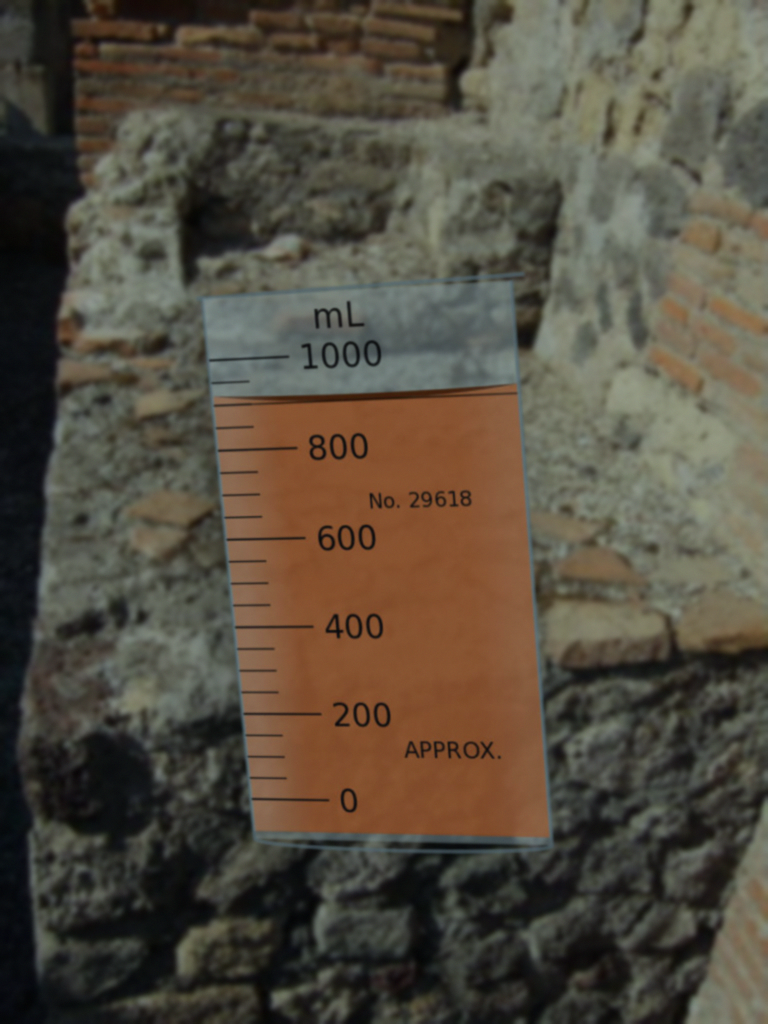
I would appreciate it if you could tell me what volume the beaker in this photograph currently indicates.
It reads 900 mL
